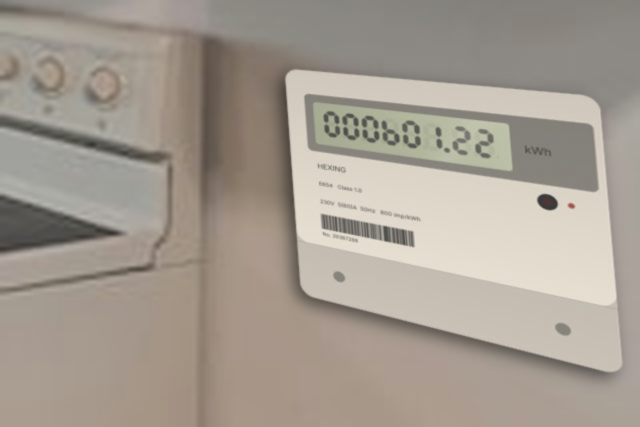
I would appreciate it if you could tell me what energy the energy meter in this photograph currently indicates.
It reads 601.22 kWh
